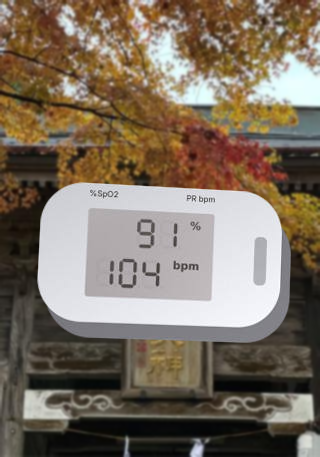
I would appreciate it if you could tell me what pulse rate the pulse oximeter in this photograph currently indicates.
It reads 104 bpm
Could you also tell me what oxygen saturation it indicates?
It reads 91 %
